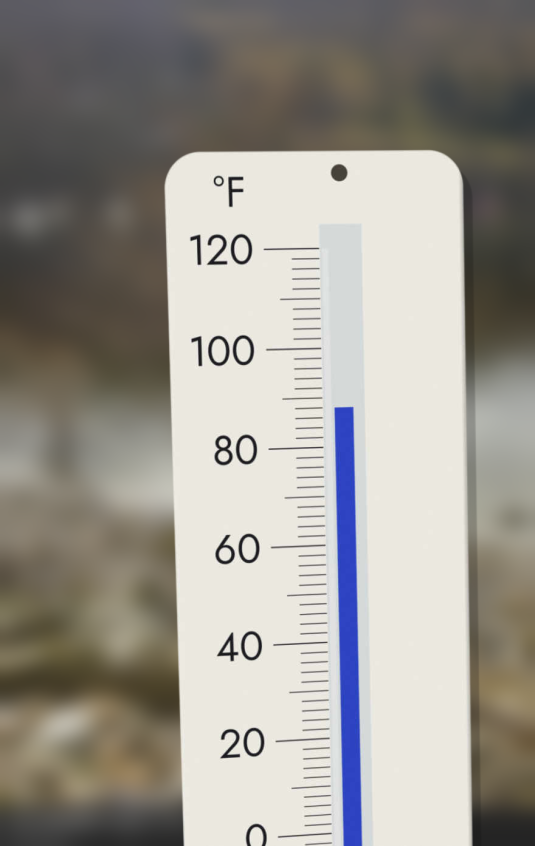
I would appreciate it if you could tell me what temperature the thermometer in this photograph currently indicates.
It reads 88 °F
